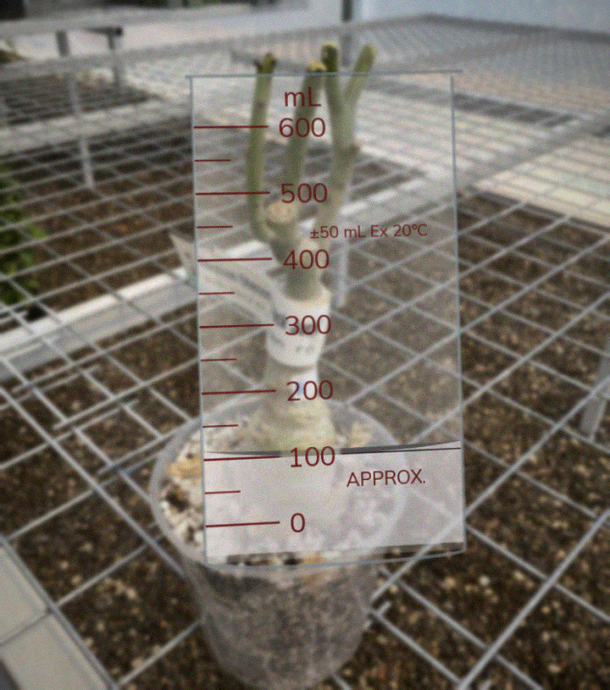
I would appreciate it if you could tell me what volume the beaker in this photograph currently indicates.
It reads 100 mL
